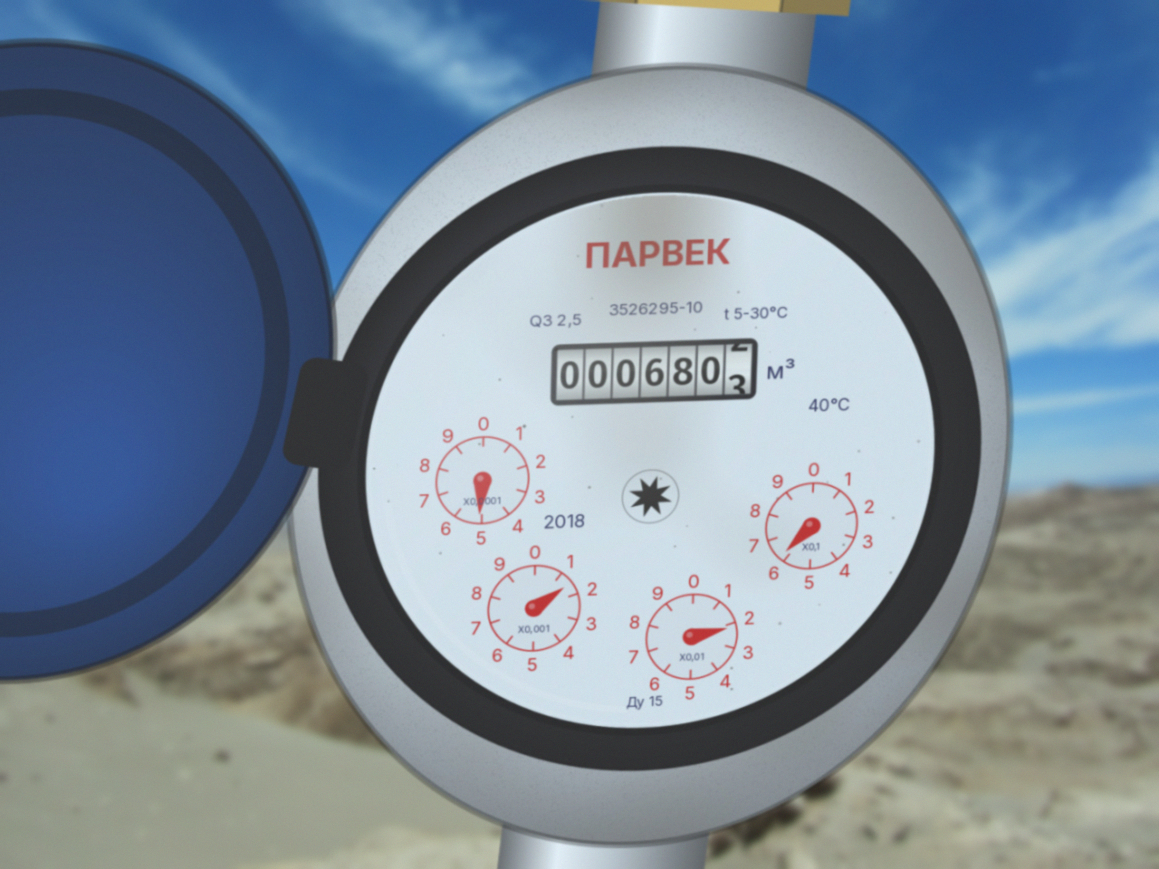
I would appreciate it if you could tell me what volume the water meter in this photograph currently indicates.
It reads 6802.6215 m³
